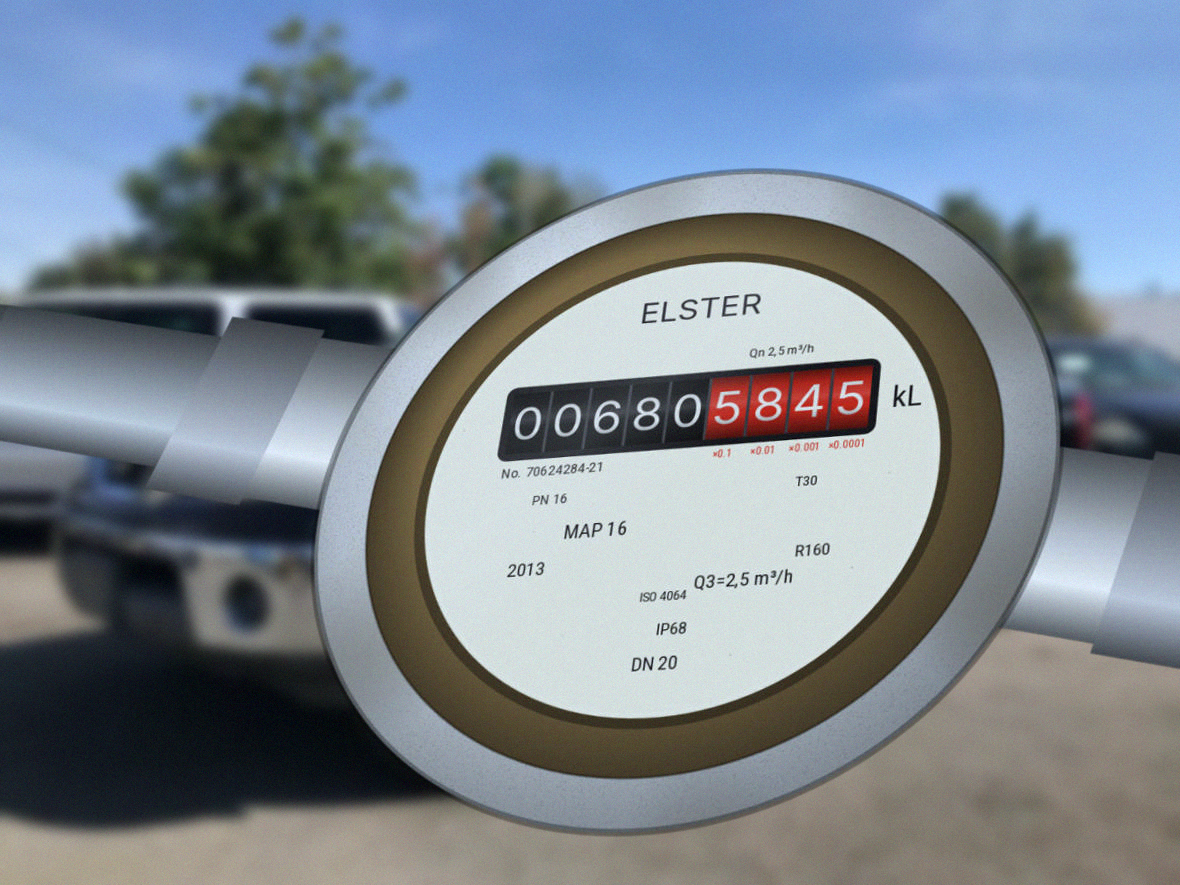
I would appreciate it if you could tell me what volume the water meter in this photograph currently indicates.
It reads 680.5845 kL
